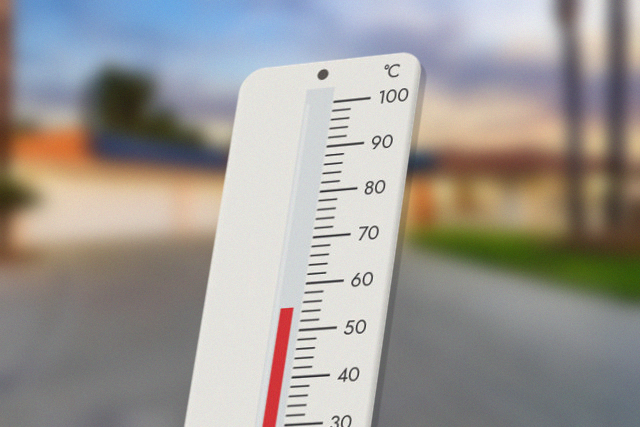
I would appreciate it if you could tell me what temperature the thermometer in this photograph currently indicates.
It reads 55 °C
